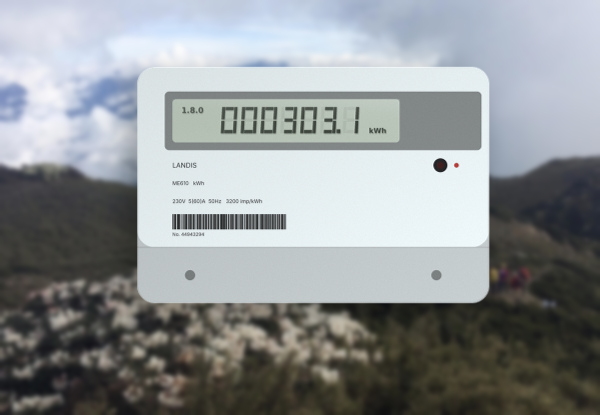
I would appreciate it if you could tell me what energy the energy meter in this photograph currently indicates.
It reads 303.1 kWh
